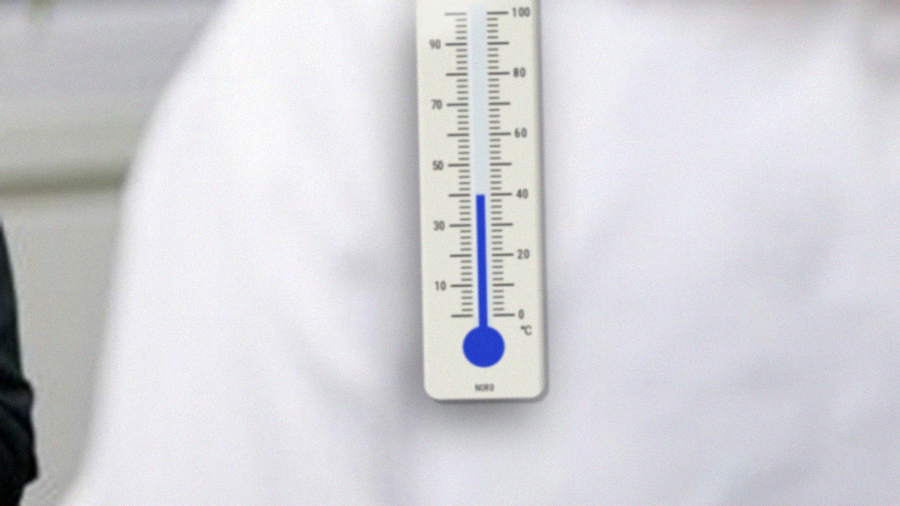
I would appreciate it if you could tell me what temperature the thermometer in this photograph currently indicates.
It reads 40 °C
